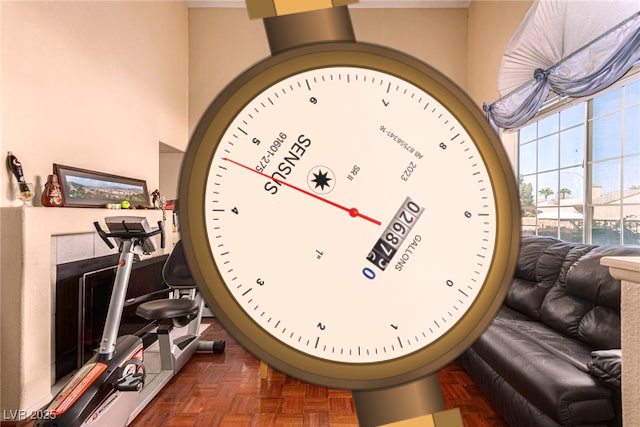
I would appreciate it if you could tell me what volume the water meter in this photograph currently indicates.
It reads 268754.6 gal
